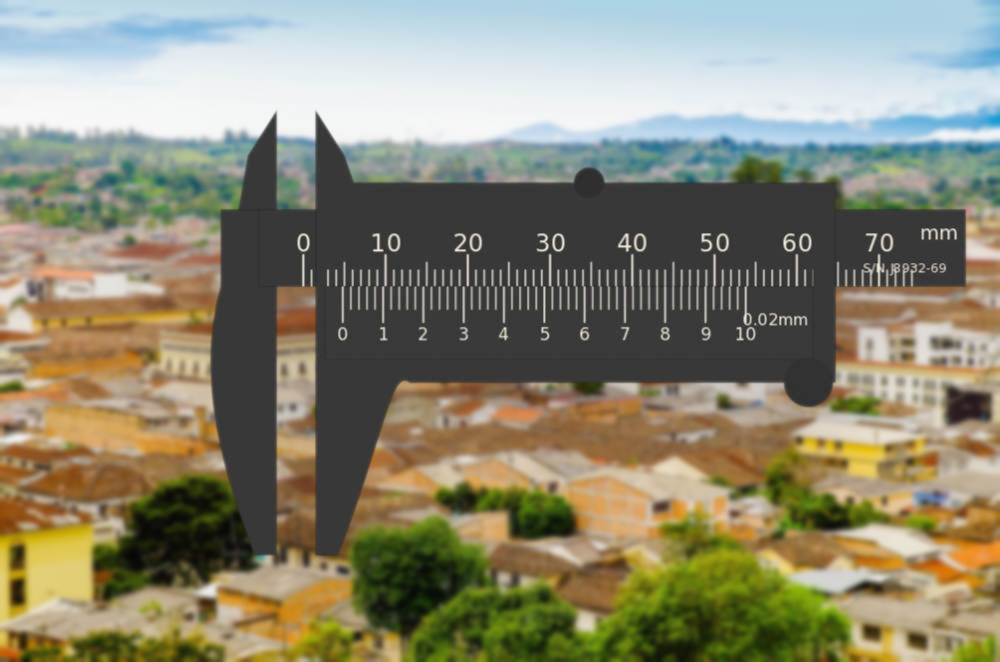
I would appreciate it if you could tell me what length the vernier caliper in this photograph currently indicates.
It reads 4.8 mm
